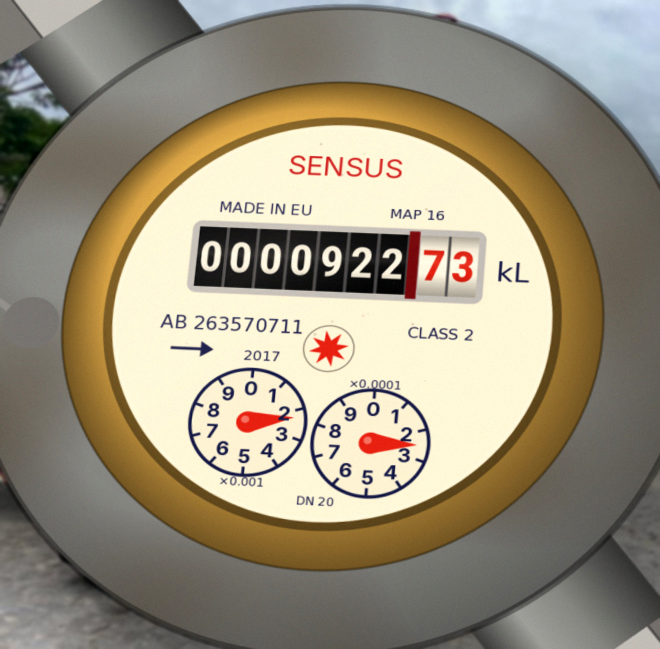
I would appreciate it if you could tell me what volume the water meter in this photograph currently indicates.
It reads 922.7322 kL
